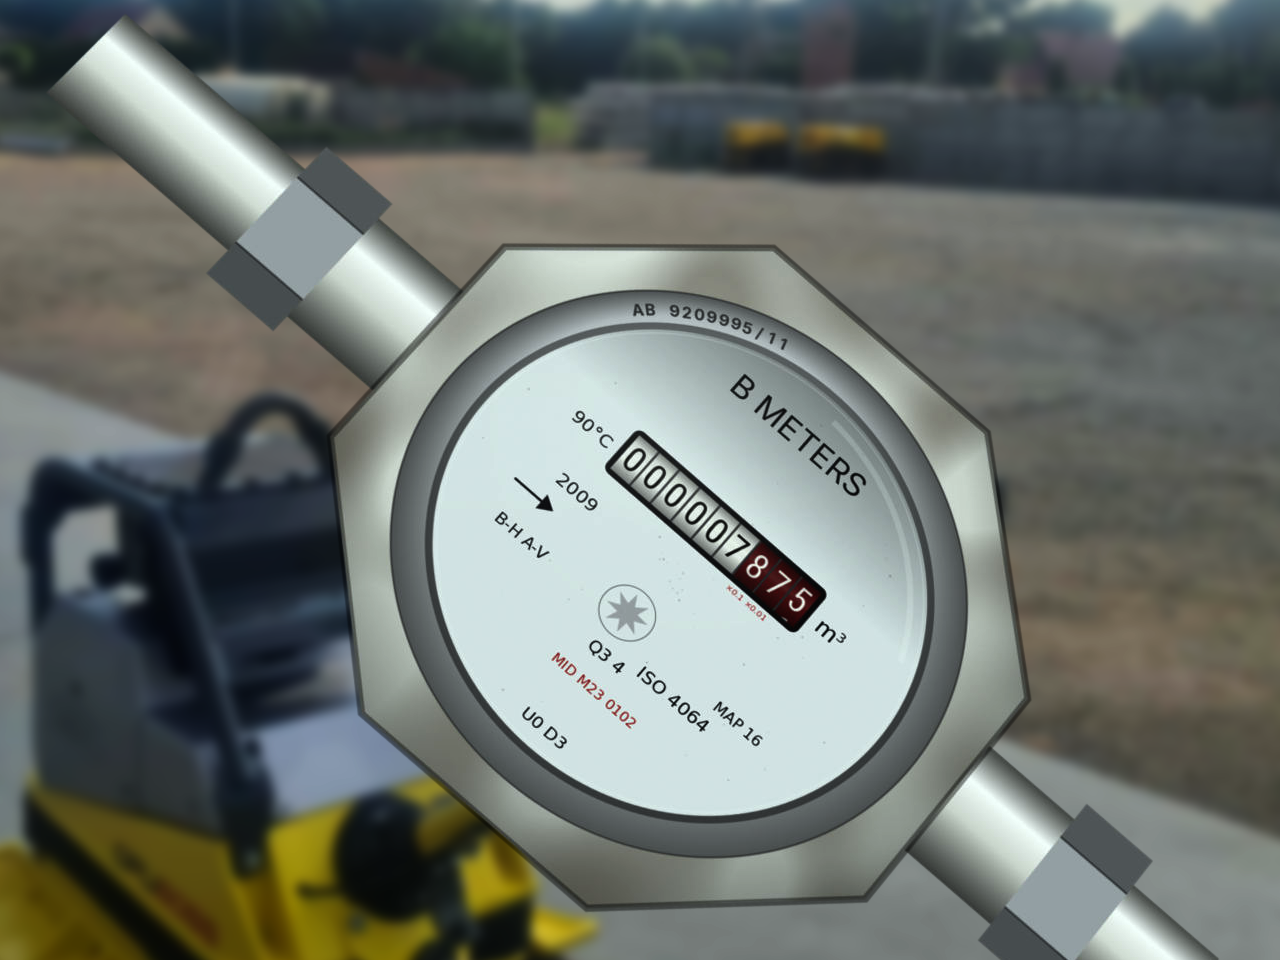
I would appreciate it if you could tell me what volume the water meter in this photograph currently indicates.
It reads 7.875 m³
